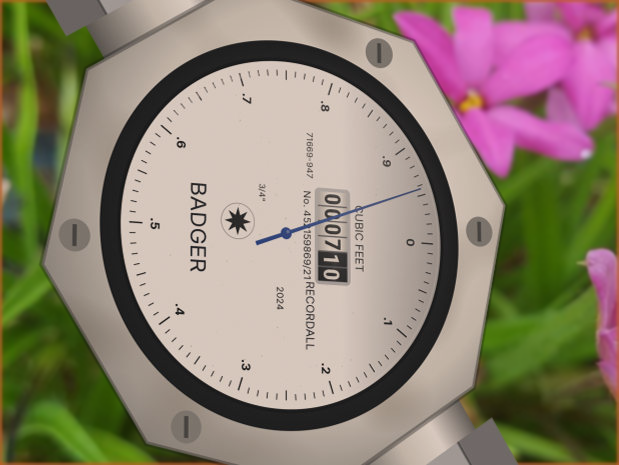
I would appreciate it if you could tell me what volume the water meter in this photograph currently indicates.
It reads 709.94 ft³
